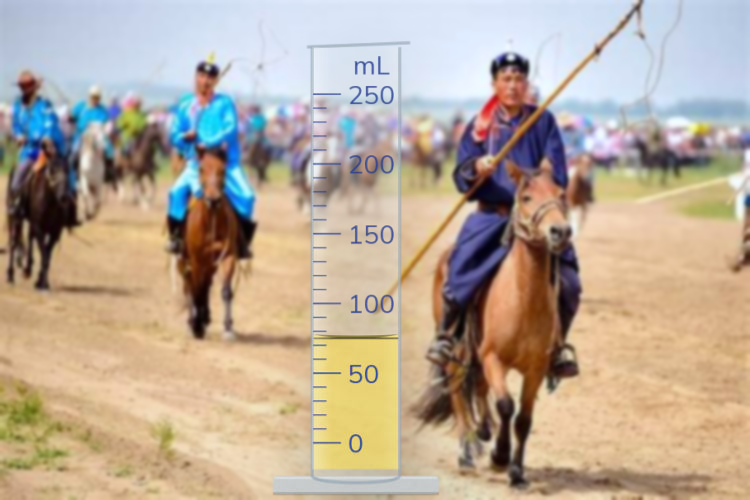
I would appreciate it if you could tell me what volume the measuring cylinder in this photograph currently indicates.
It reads 75 mL
